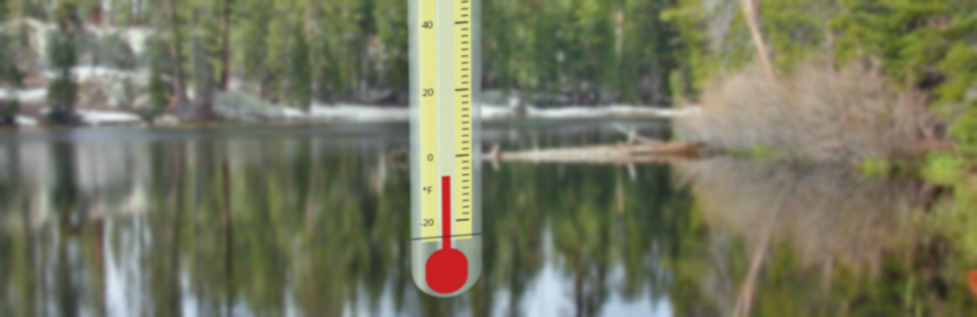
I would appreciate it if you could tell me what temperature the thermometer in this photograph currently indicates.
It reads -6 °F
